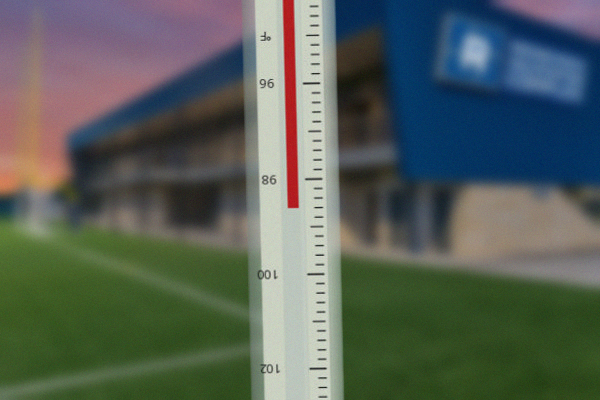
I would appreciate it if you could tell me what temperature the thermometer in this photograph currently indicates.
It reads 98.6 °F
